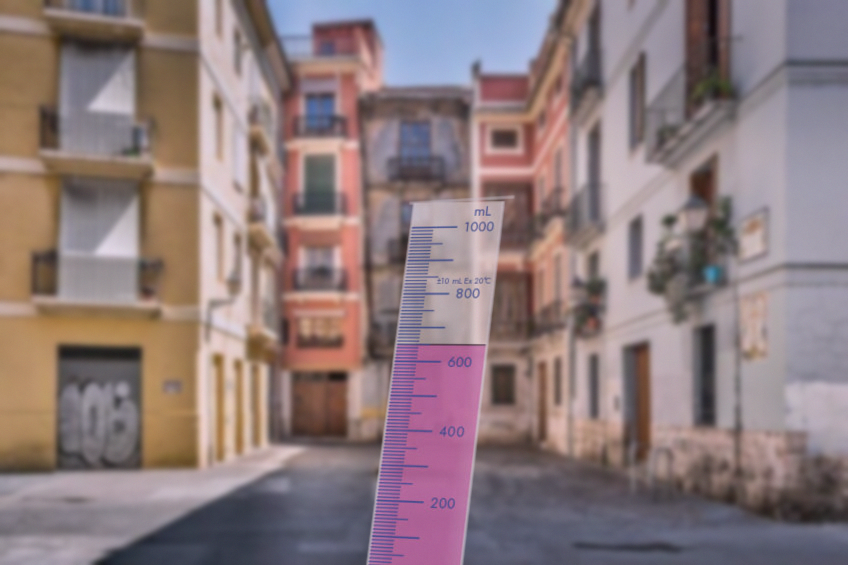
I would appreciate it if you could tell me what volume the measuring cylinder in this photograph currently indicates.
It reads 650 mL
